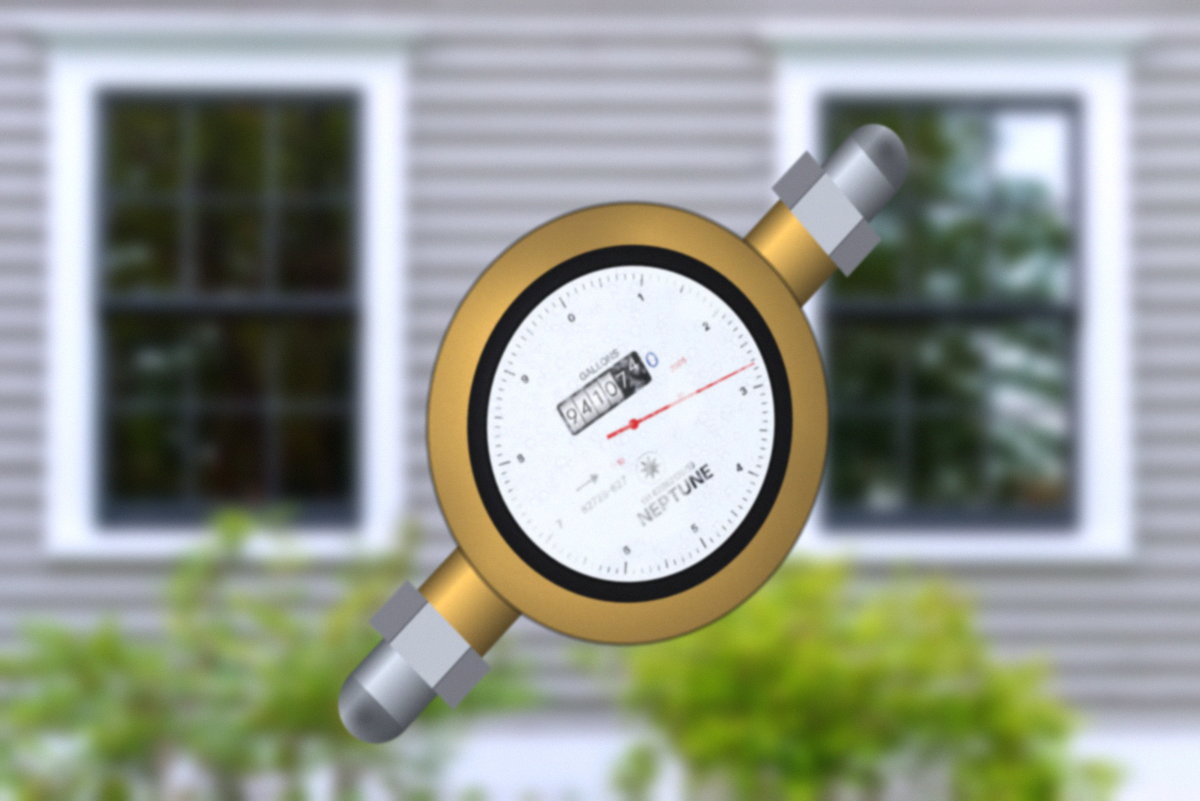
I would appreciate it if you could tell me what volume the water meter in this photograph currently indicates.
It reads 9410742.7 gal
